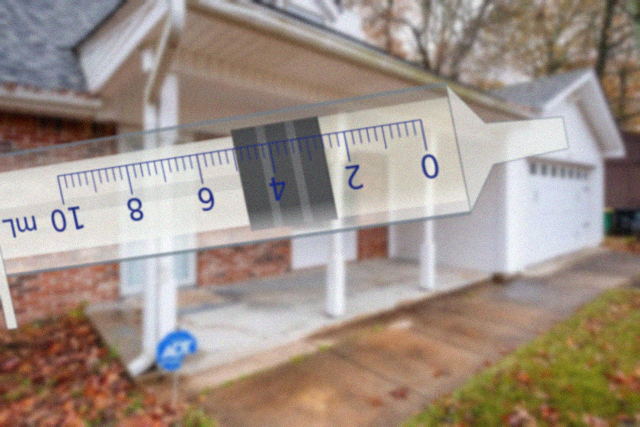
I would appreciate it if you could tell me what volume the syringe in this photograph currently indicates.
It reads 2.6 mL
